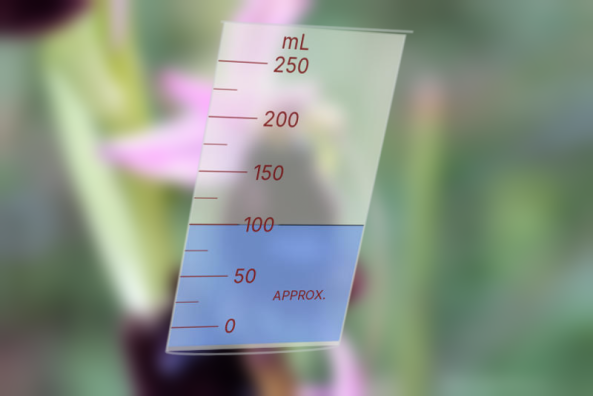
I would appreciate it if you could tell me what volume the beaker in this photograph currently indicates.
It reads 100 mL
